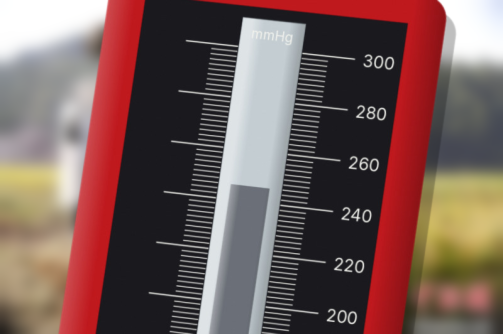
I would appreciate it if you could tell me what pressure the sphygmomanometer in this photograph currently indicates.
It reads 246 mmHg
